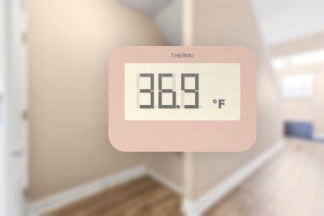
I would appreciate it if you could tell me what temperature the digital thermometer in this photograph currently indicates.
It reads 36.9 °F
